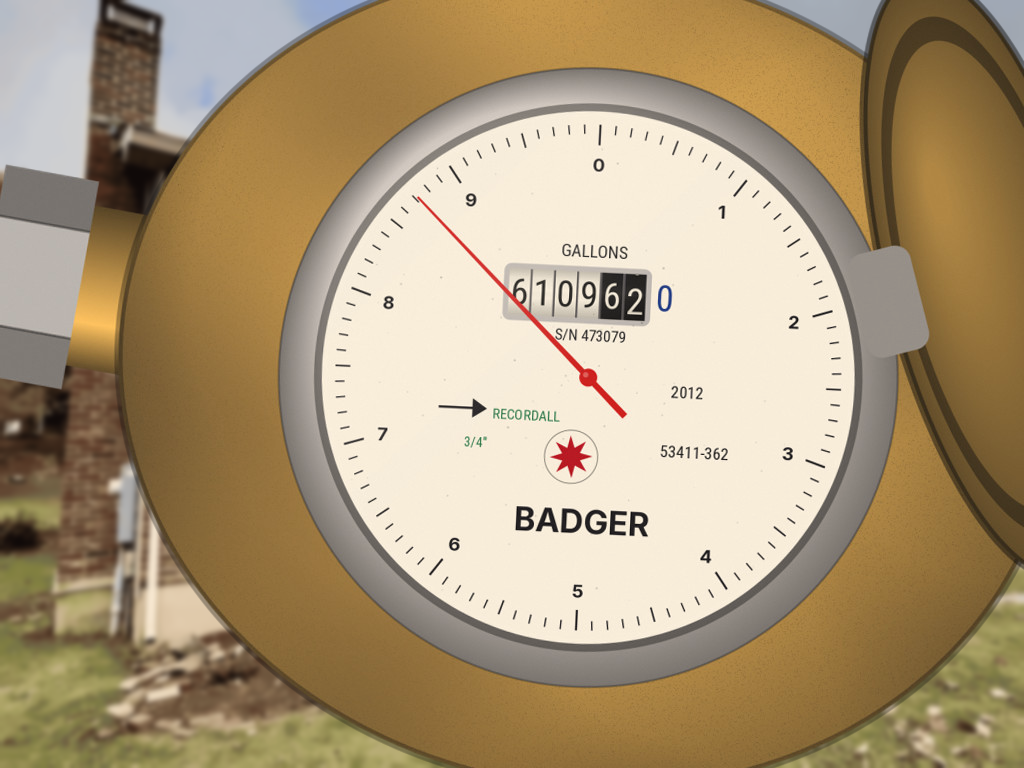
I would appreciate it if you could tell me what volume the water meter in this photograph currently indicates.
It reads 6109618.7 gal
